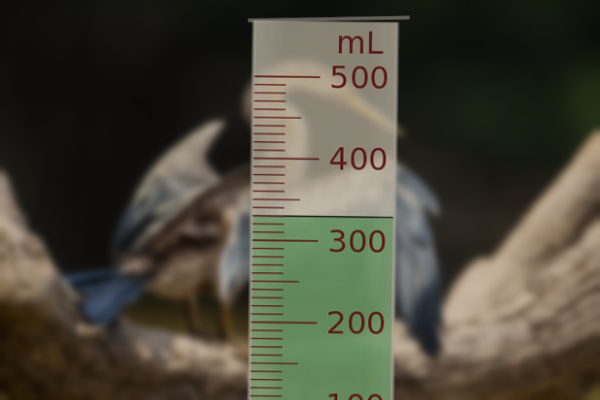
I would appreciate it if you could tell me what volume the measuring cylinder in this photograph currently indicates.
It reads 330 mL
